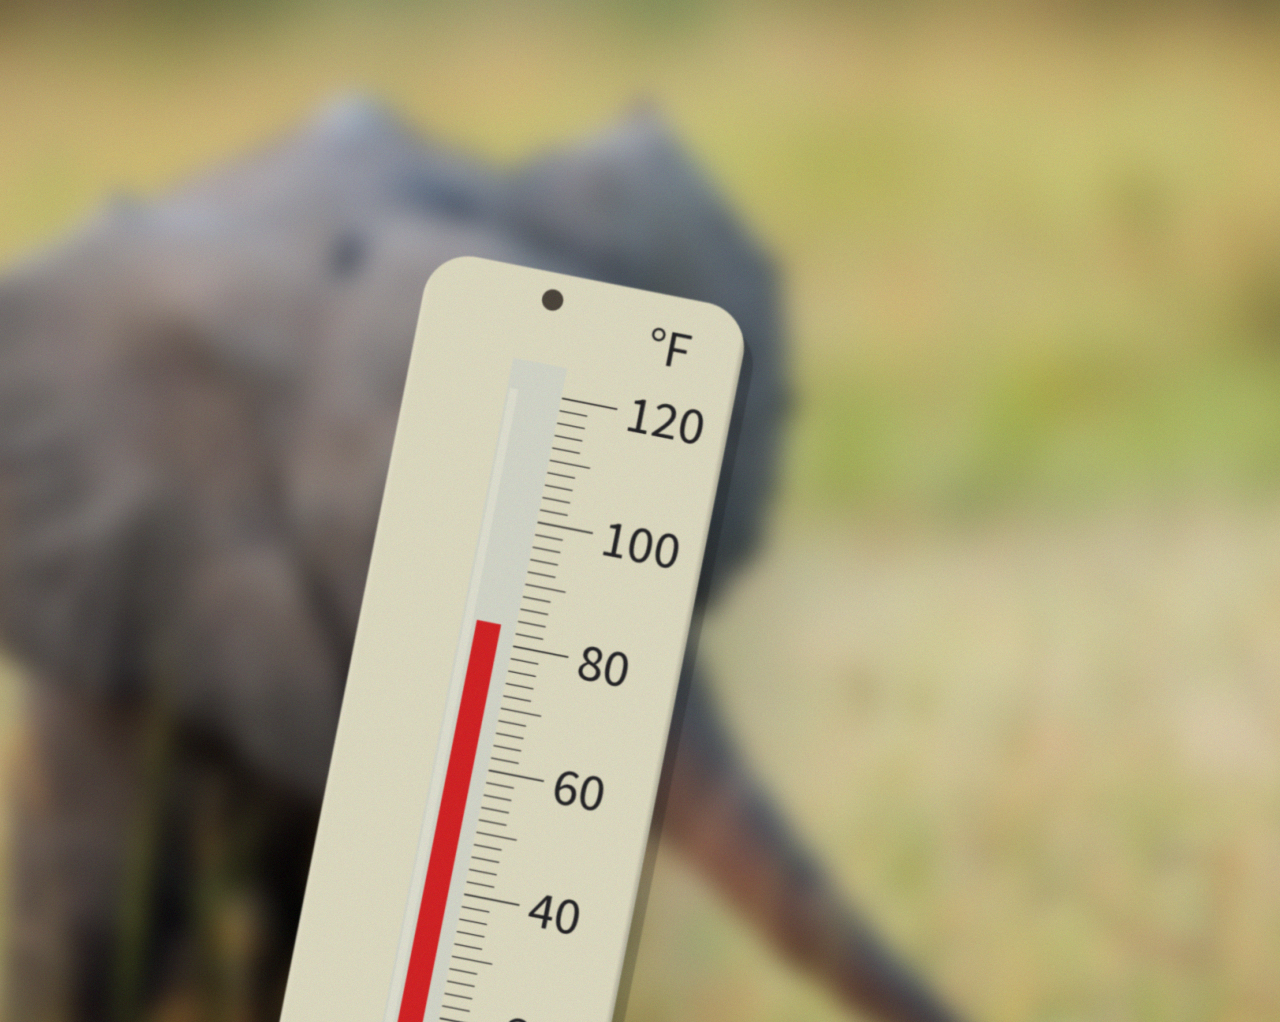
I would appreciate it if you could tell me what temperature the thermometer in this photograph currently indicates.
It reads 83 °F
